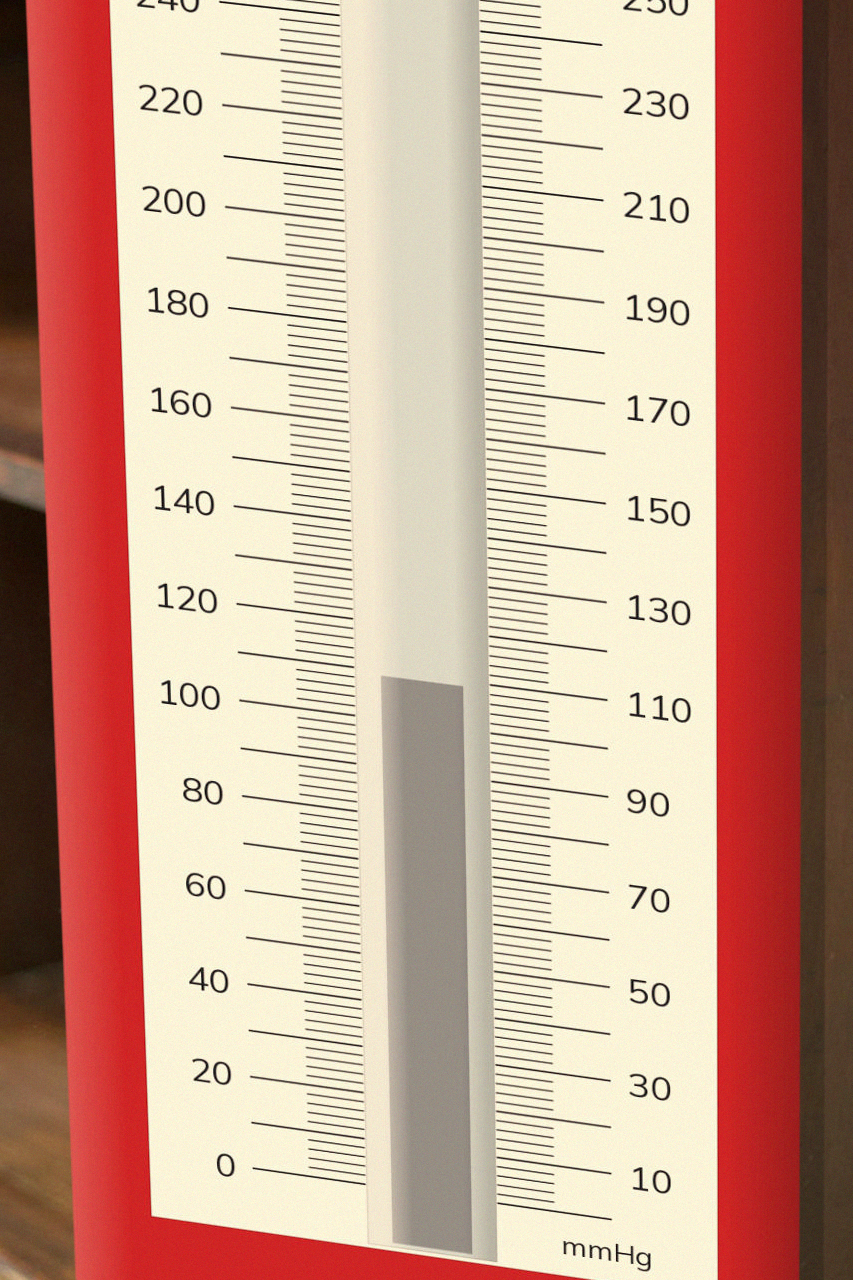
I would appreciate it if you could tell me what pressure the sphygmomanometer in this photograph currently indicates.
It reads 109 mmHg
